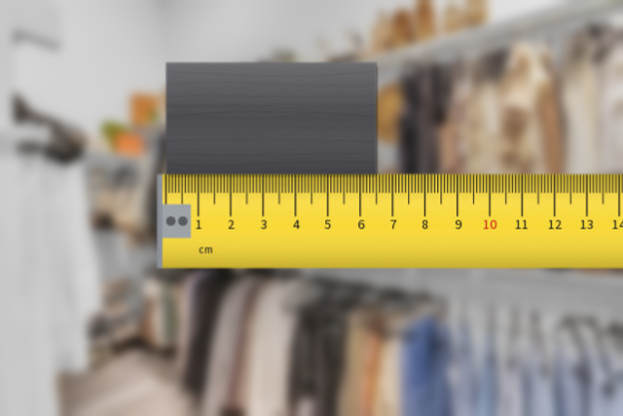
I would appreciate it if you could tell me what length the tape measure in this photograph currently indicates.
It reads 6.5 cm
